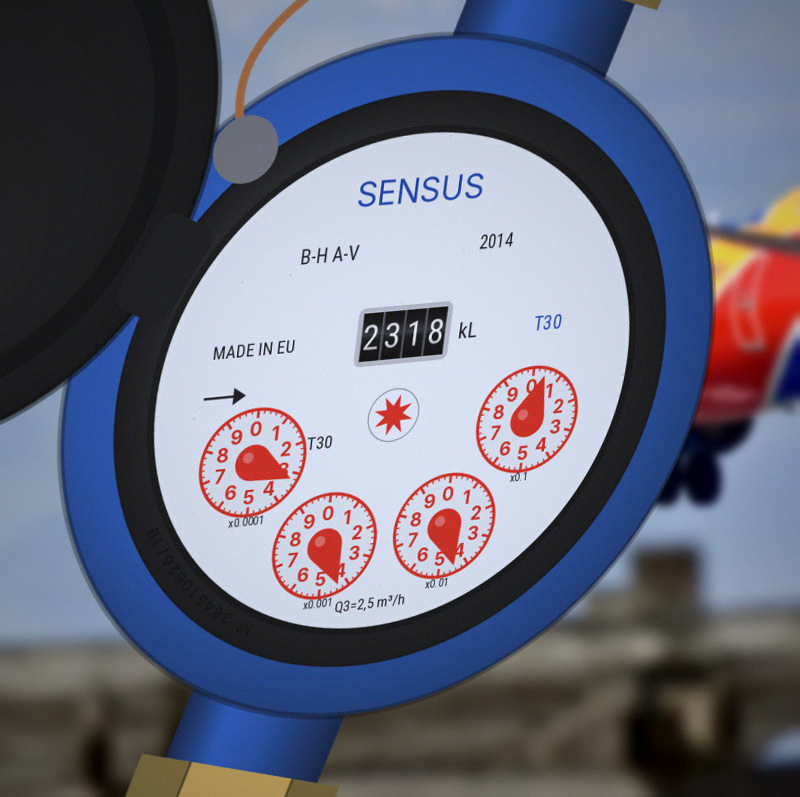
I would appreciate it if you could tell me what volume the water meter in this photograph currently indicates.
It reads 2318.0443 kL
